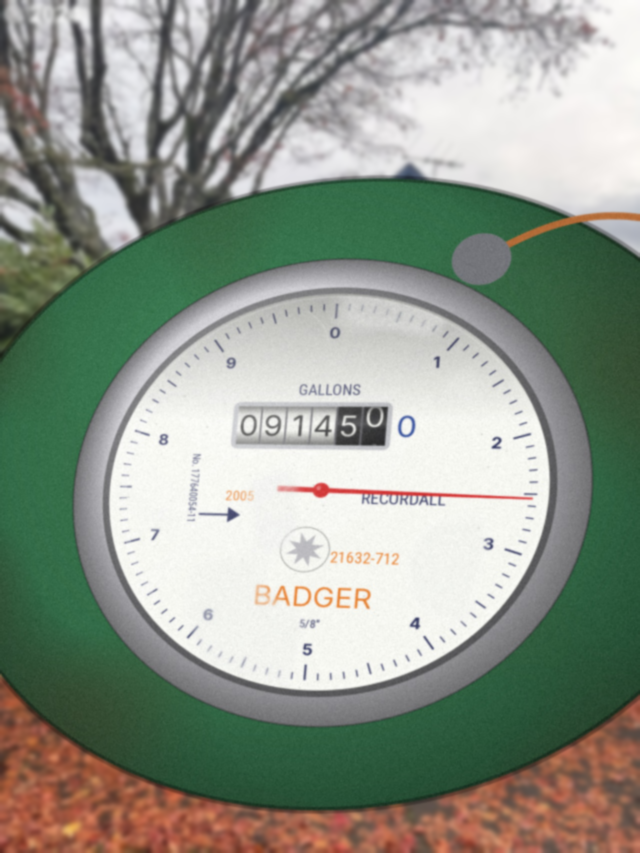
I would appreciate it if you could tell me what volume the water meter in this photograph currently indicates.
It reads 914502.5 gal
